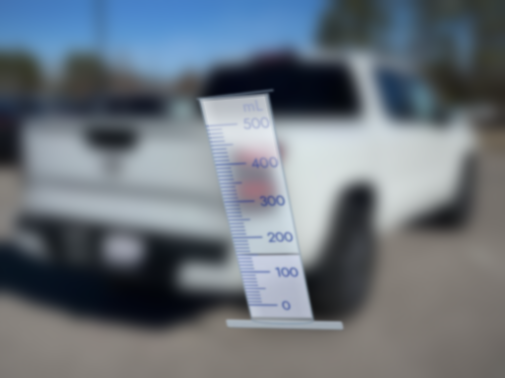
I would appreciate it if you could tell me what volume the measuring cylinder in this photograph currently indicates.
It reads 150 mL
